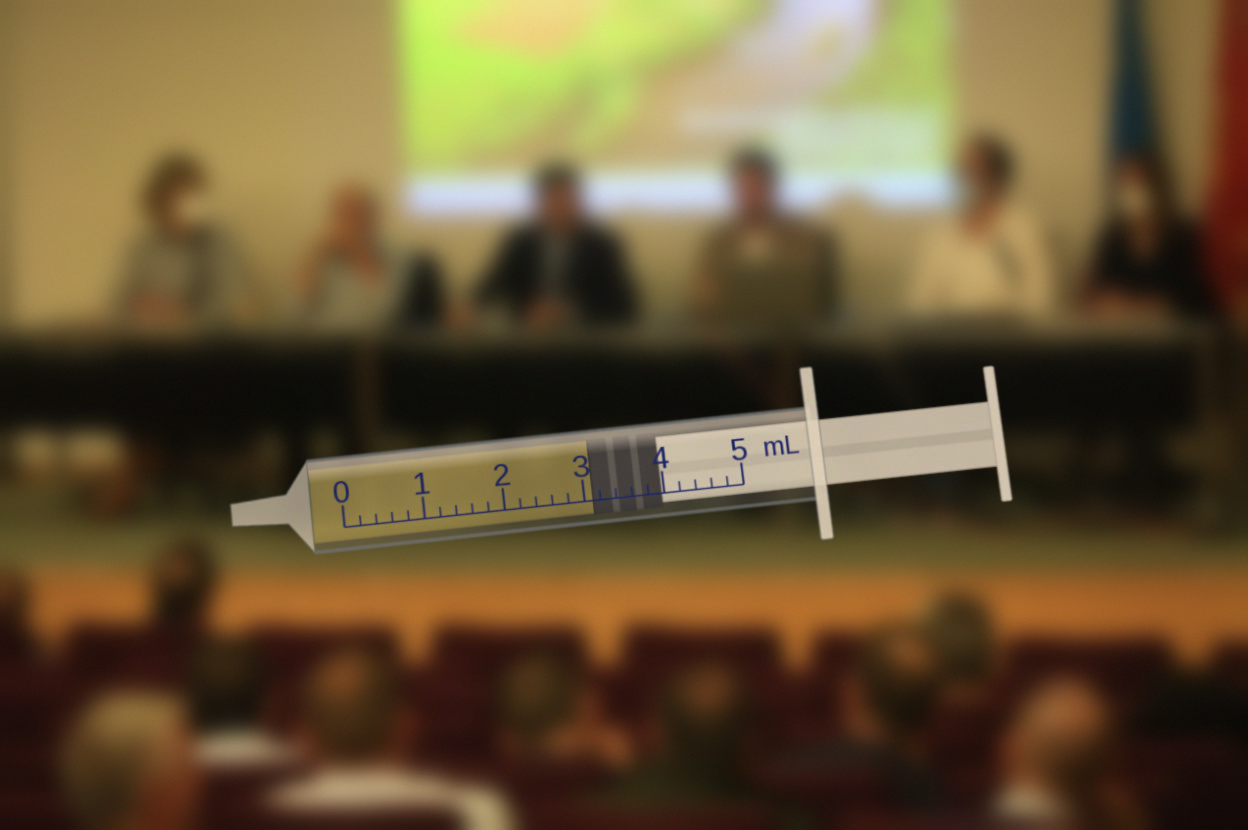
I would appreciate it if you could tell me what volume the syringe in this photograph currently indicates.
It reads 3.1 mL
